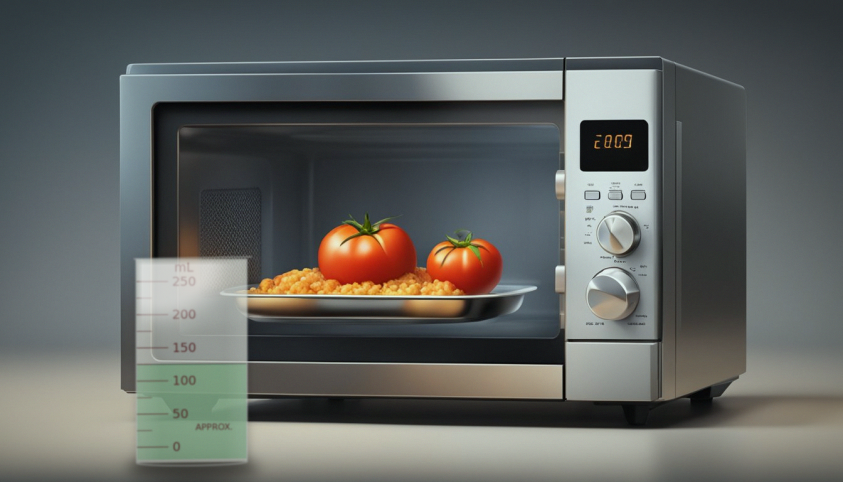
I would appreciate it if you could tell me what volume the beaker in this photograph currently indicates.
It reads 125 mL
